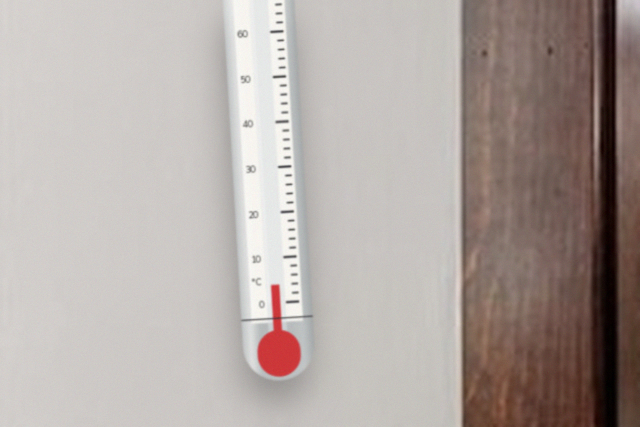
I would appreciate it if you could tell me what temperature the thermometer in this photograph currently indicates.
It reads 4 °C
